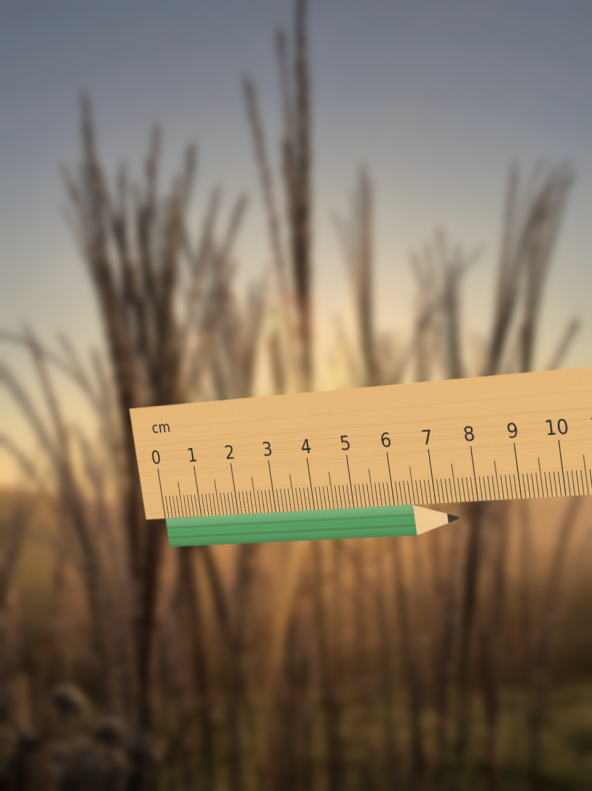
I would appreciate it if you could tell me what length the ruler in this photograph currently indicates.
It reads 7.5 cm
